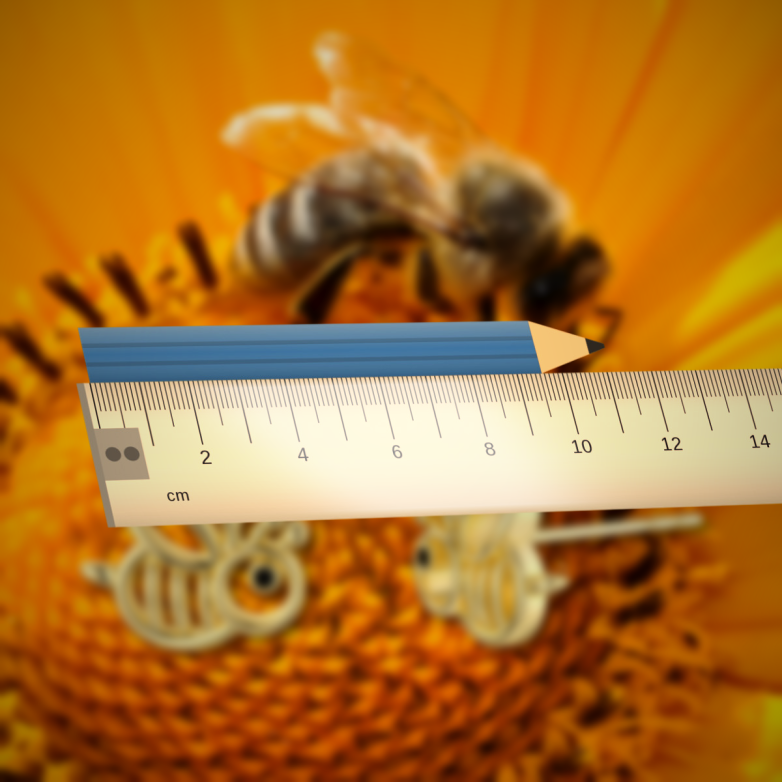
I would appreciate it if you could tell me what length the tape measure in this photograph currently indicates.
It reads 11.1 cm
